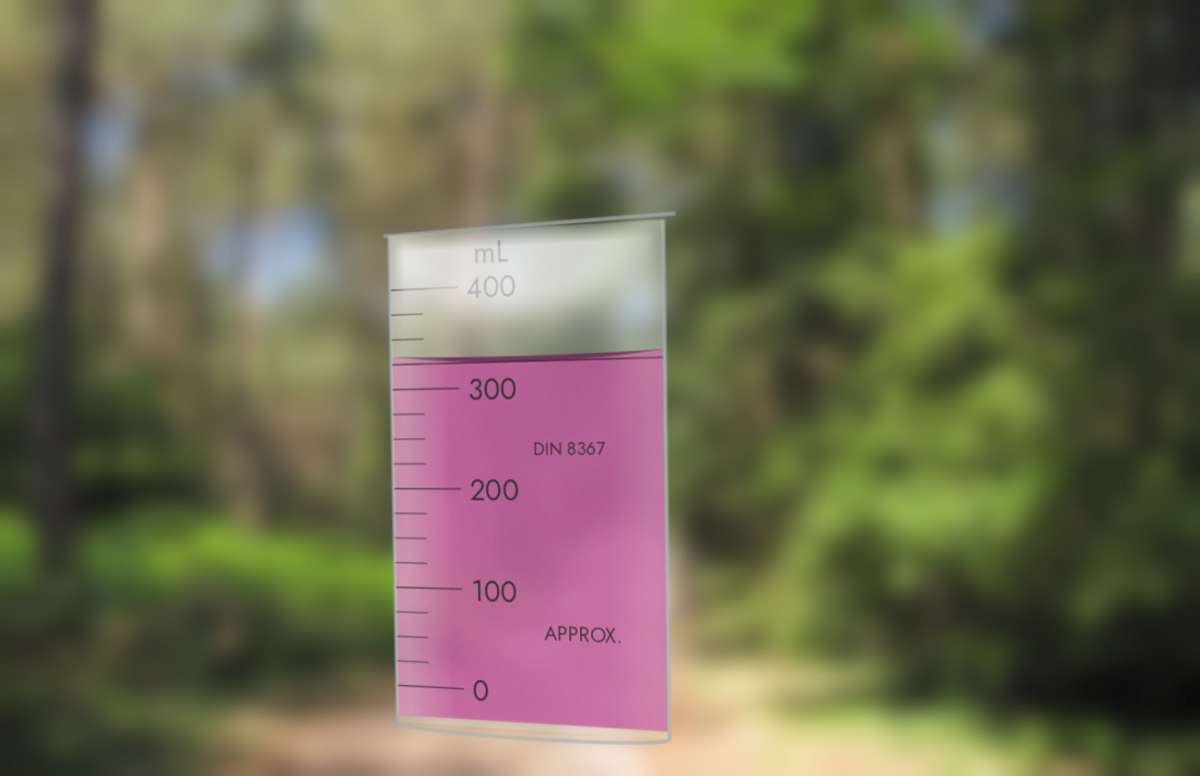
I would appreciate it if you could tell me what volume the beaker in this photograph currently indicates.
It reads 325 mL
